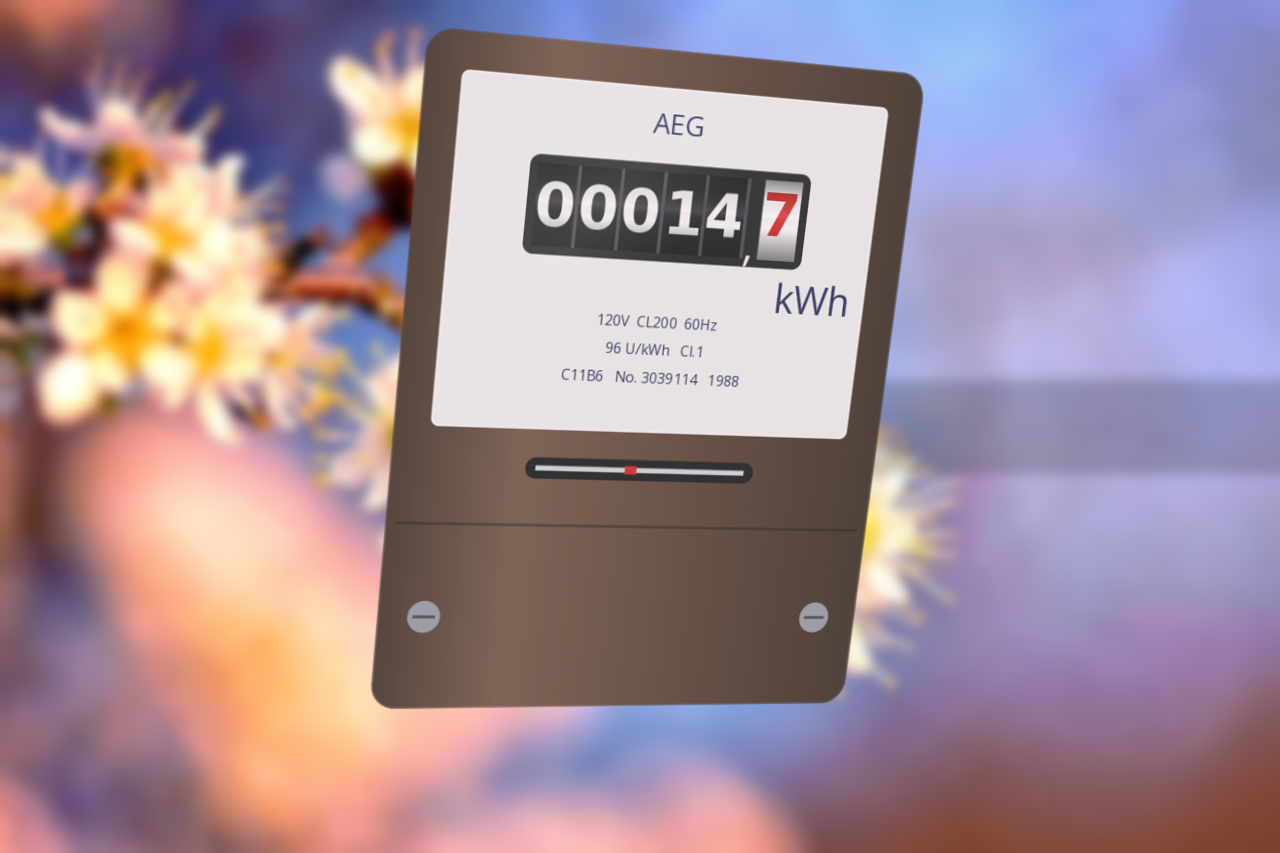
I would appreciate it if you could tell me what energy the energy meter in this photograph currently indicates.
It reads 14.7 kWh
